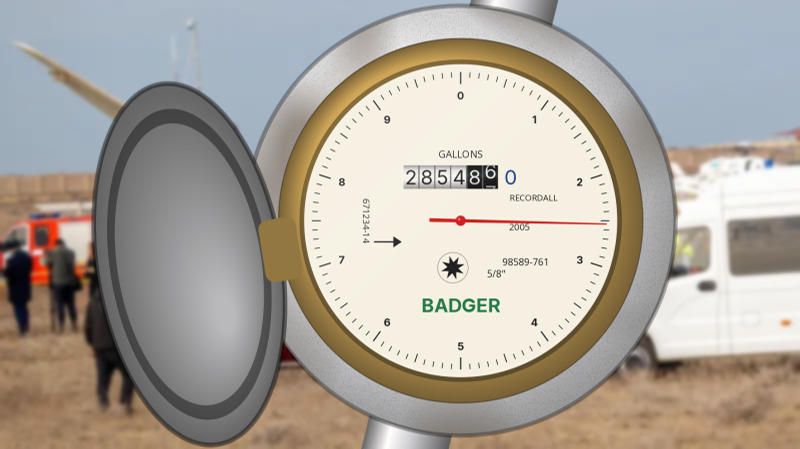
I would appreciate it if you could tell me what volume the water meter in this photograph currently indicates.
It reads 2854862.5 gal
